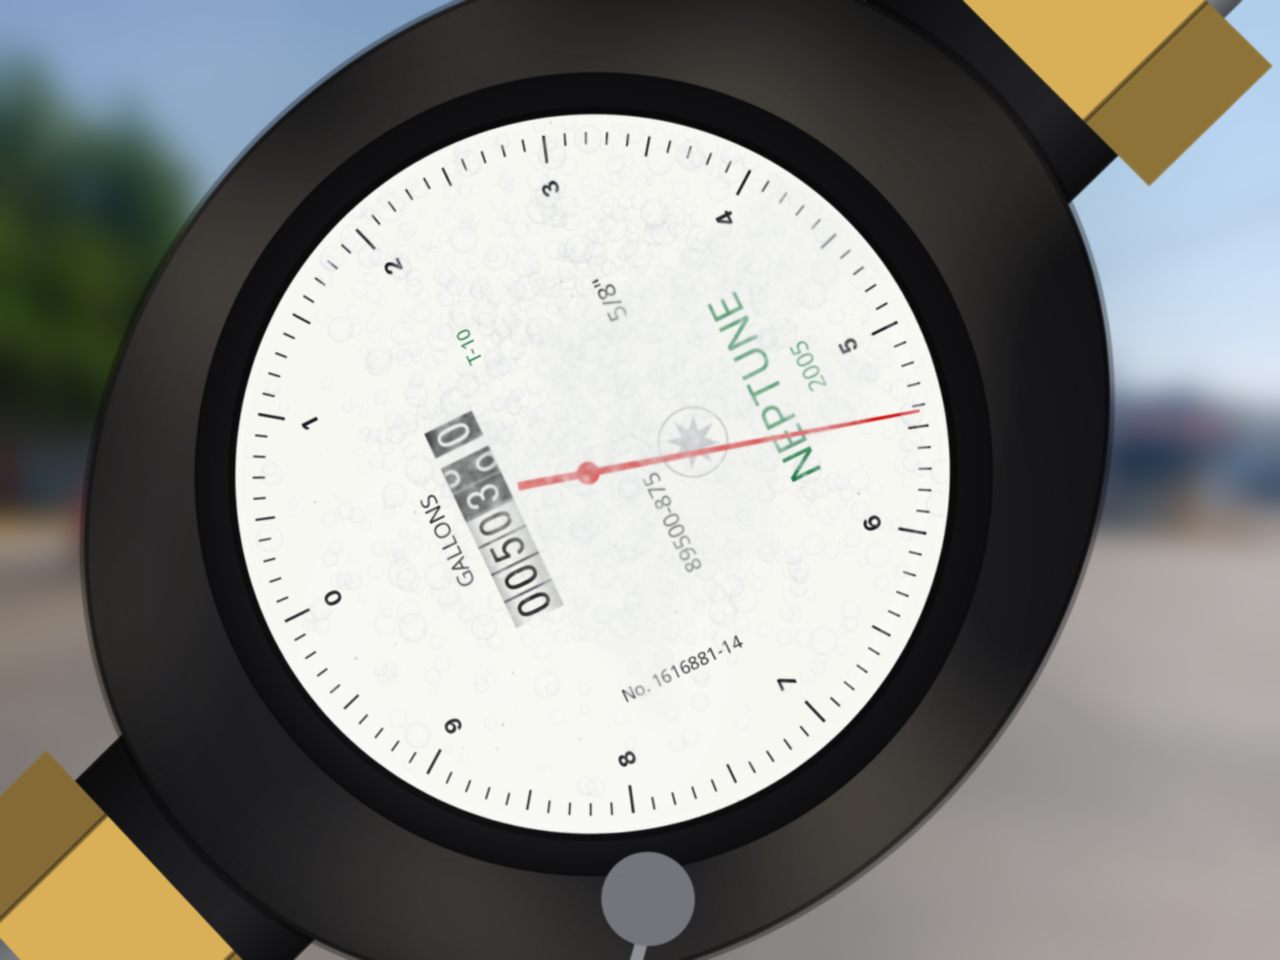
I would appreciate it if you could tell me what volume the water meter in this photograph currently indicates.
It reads 50385.4 gal
